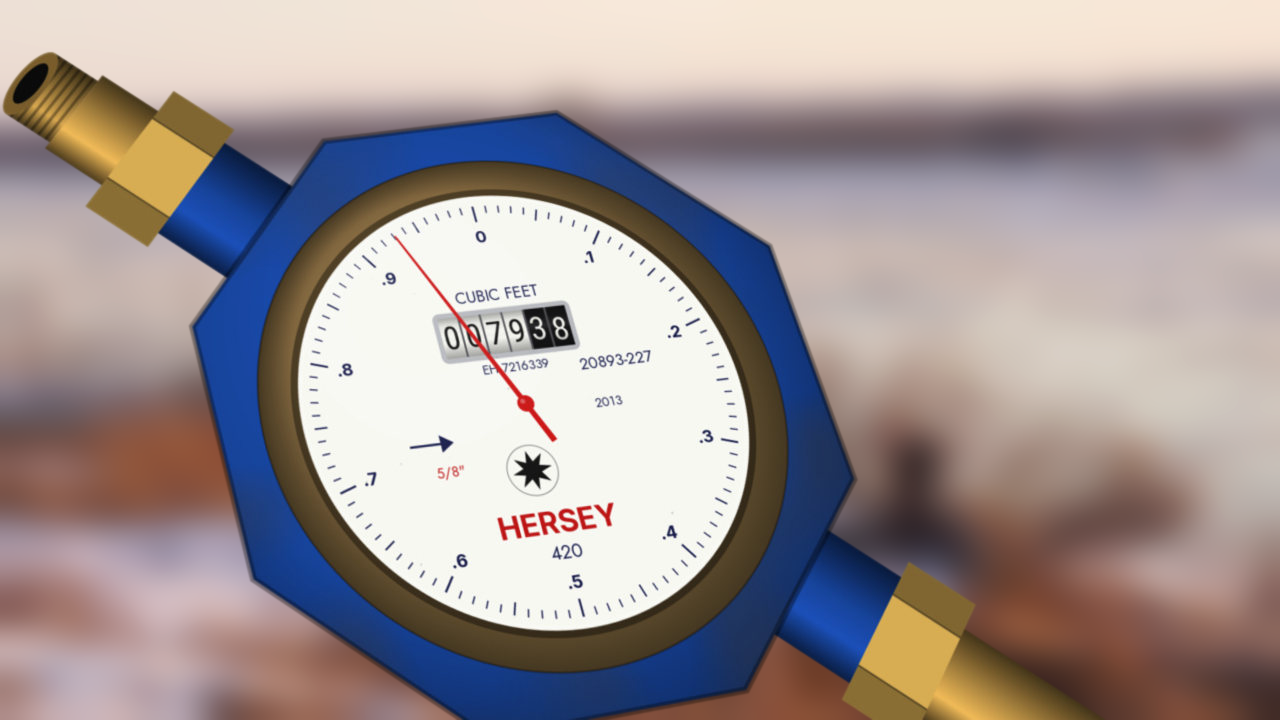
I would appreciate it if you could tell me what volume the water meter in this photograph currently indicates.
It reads 7937.93 ft³
